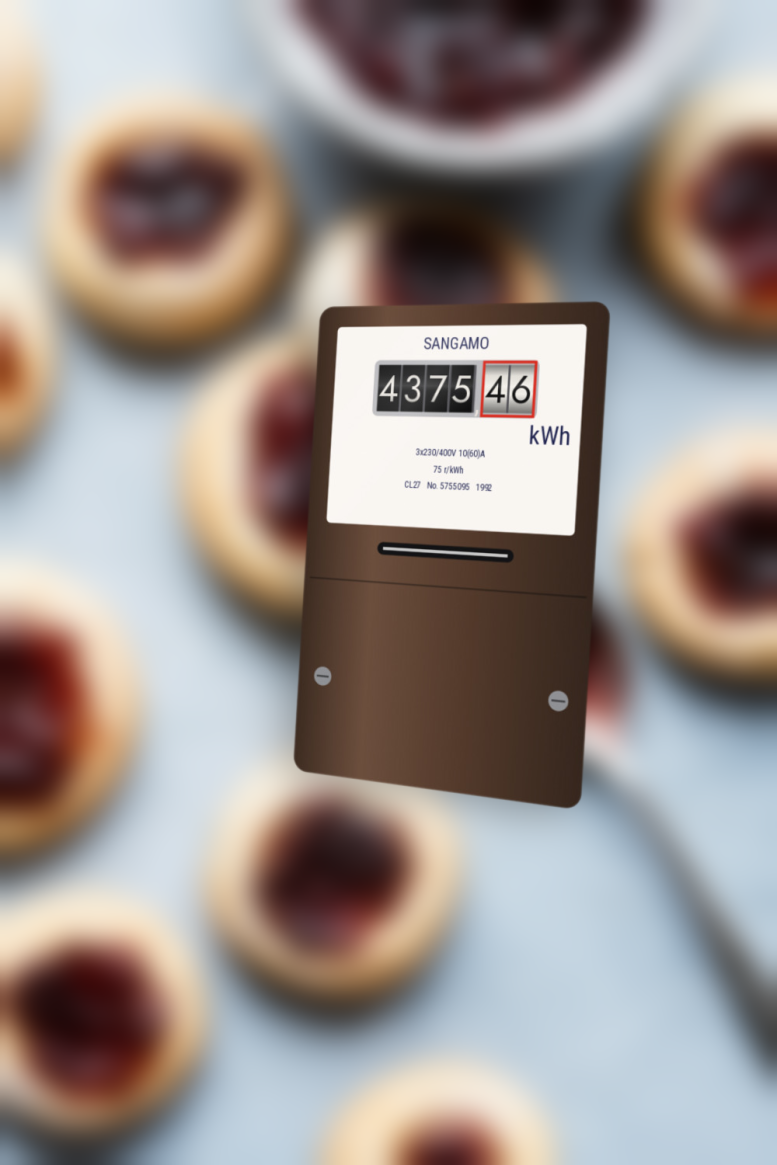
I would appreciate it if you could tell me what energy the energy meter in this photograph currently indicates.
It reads 4375.46 kWh
